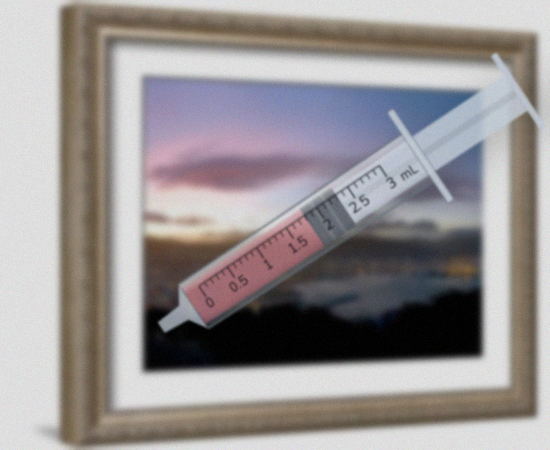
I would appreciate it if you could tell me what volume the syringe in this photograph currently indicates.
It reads 1.8 mL
